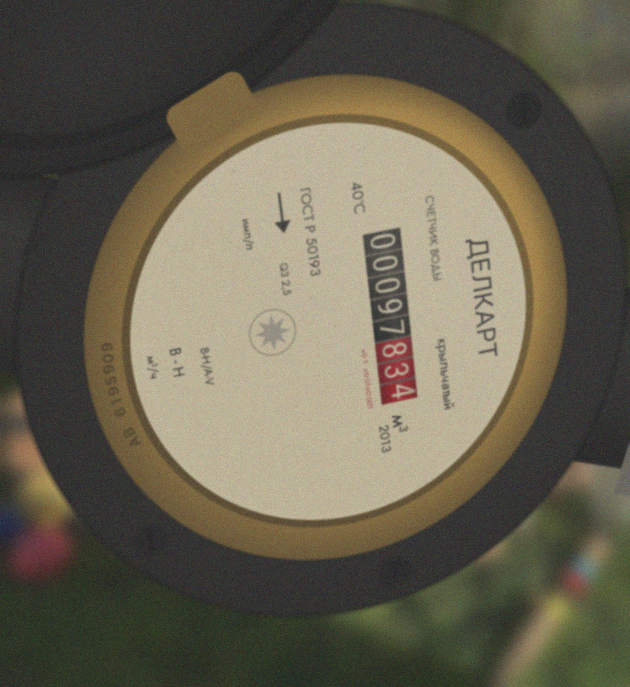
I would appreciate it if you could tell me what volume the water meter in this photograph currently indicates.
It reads 97.834 m³
